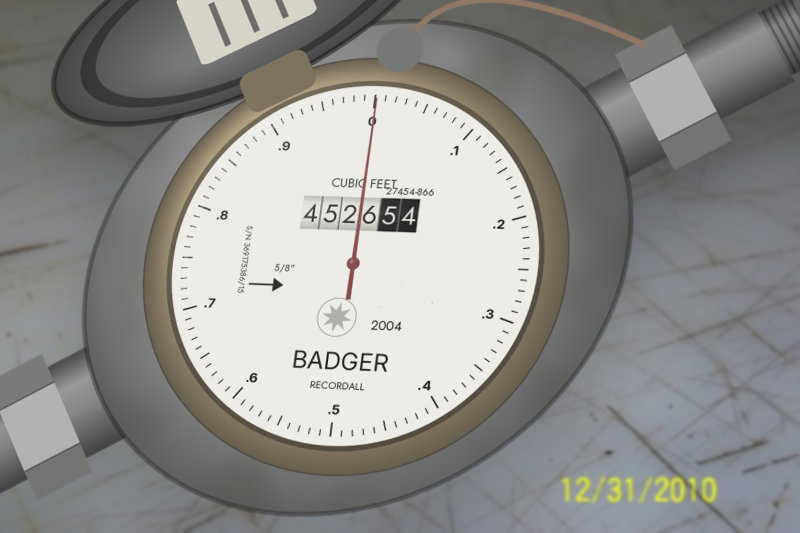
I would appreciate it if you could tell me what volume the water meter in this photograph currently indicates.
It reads 452654.00 ft³
